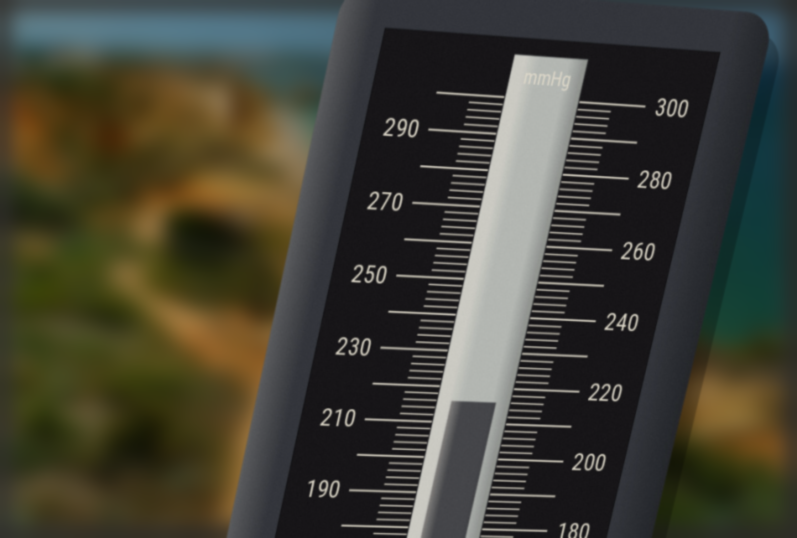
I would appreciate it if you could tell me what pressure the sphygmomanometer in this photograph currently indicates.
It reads 216 mmHg
